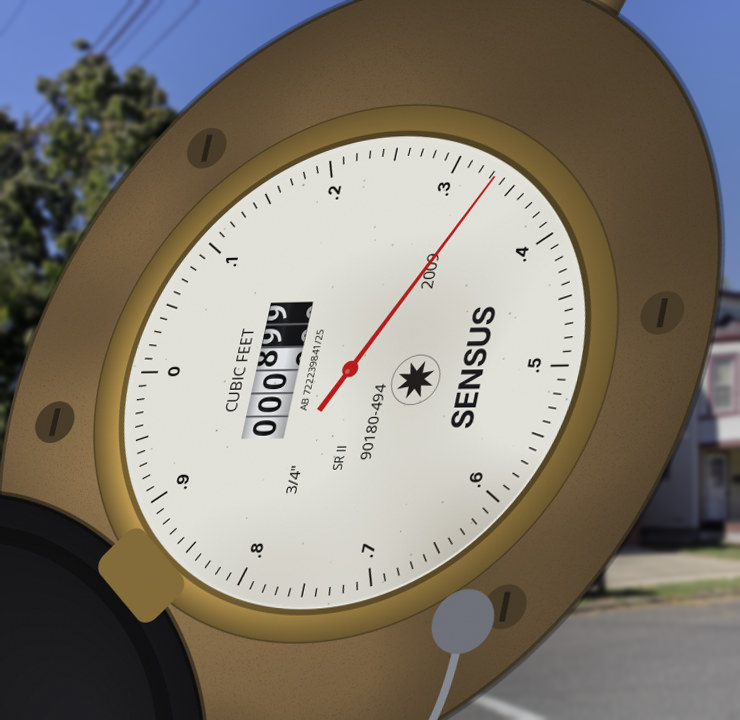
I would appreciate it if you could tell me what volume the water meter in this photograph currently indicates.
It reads 899.33 ft³
